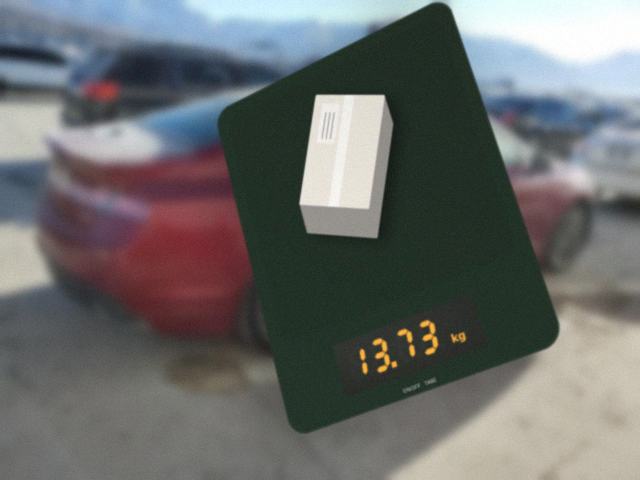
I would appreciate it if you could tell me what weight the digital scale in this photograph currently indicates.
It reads 13.73 kg
